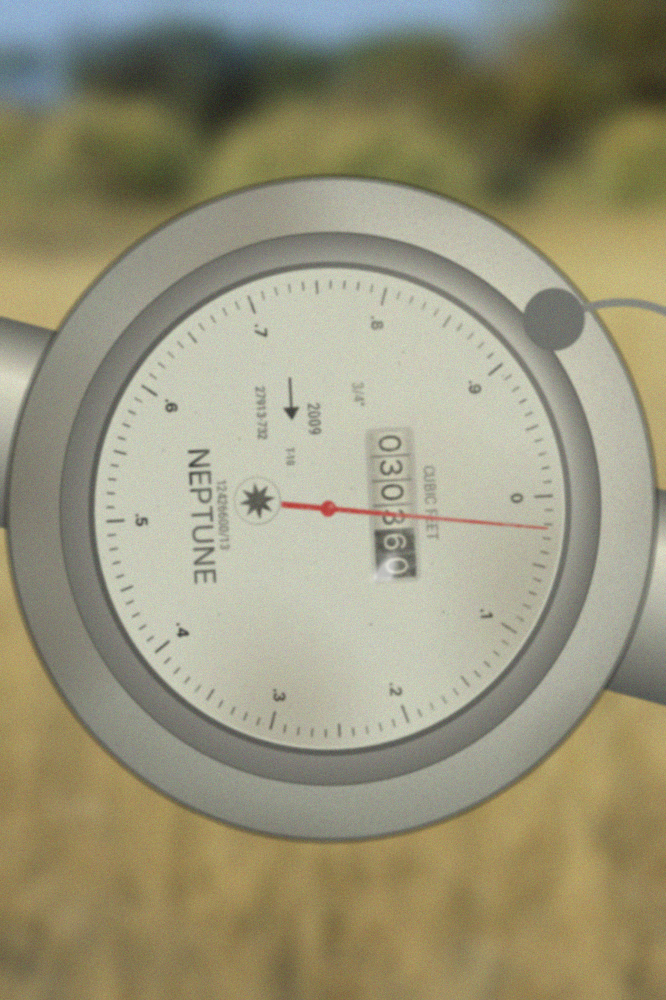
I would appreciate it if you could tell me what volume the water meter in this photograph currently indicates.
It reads 30360.02 ft³
